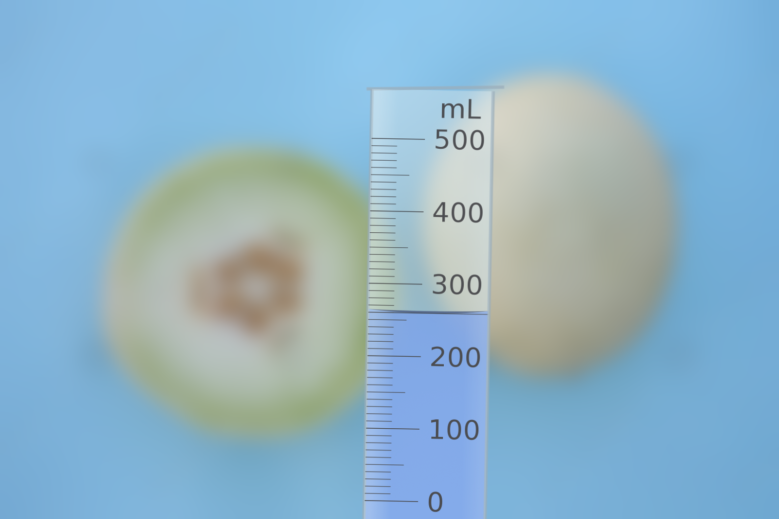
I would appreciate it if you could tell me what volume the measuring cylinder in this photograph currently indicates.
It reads 260 mL
